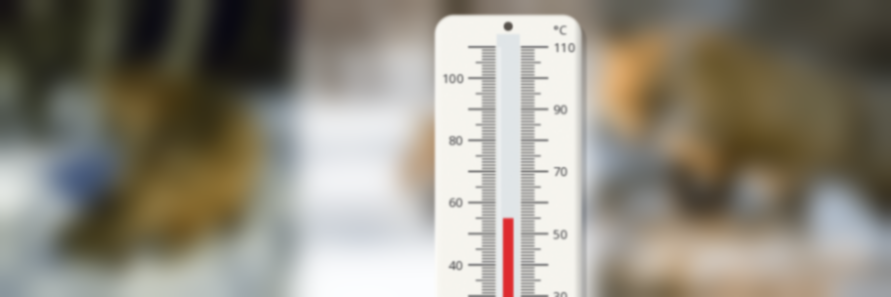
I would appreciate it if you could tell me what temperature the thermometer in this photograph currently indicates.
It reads 55 °C
